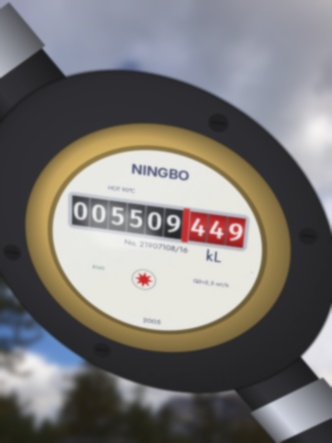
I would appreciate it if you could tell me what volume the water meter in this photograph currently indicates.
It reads 5509.449 kL
